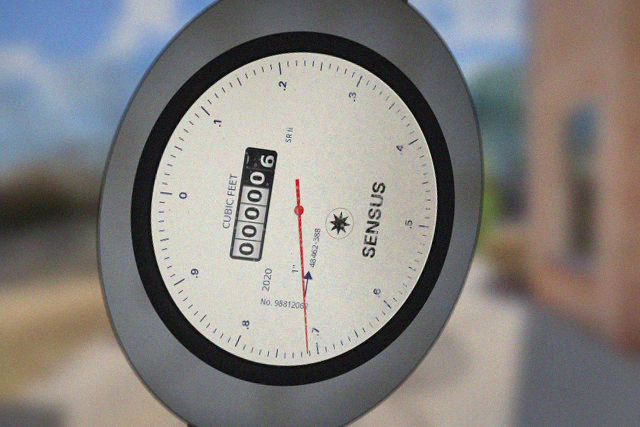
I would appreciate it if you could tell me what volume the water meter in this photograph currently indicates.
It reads 5.71 ft³
